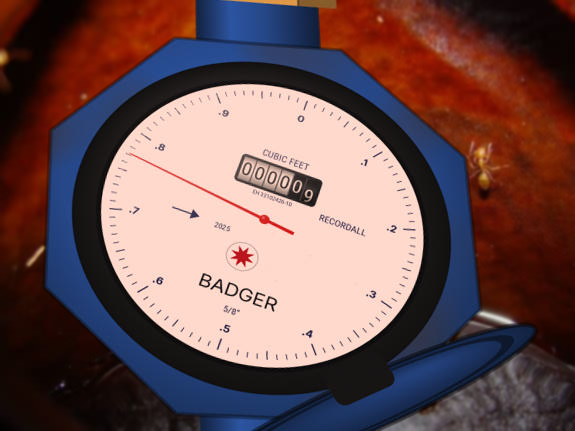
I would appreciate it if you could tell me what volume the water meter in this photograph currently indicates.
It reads 8.77 ft³
